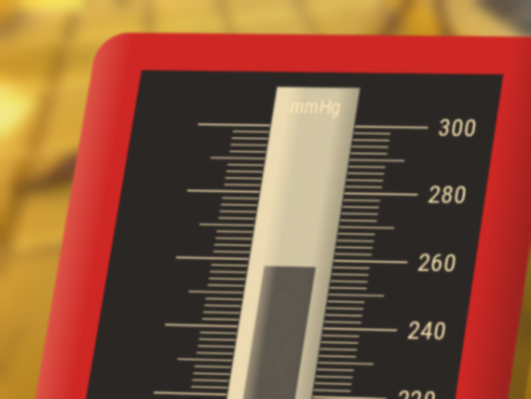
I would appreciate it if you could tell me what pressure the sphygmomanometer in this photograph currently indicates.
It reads 258 mmHg
